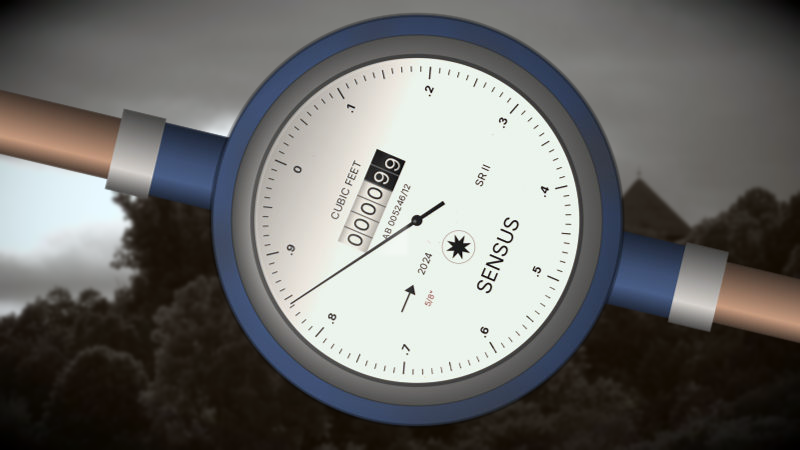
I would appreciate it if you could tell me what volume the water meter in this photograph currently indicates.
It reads 98.84 ft³
